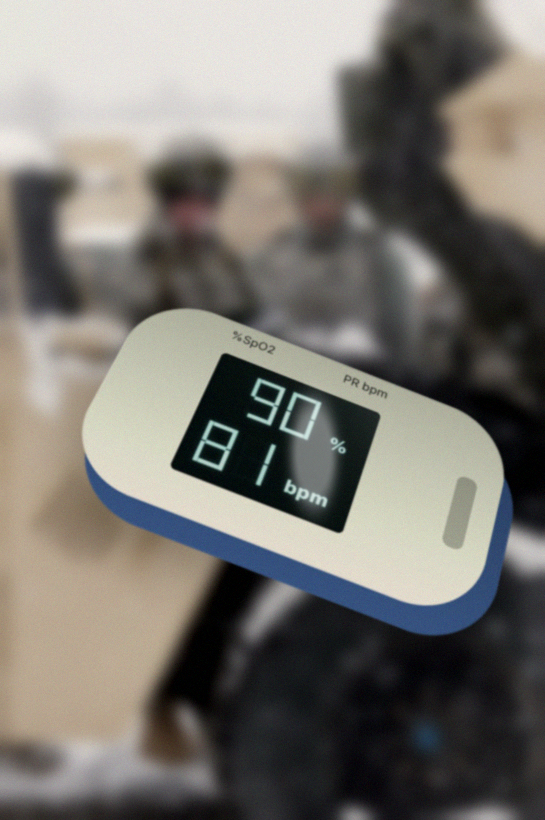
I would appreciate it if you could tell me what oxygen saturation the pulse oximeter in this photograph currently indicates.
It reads 90 %
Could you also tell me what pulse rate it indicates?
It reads 81 bpm
